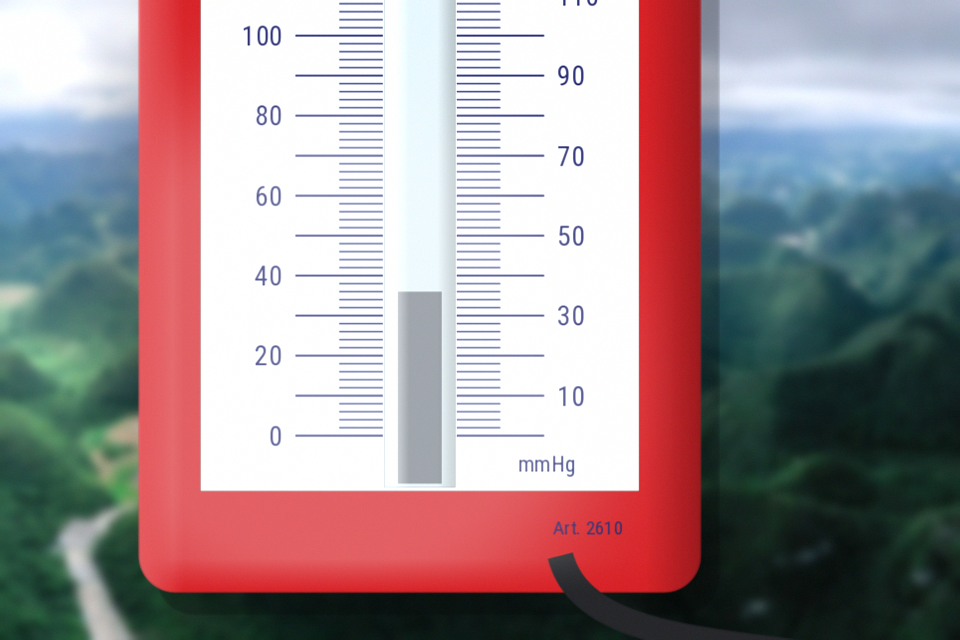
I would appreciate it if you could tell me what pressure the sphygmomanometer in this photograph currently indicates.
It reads 36 mmHg
